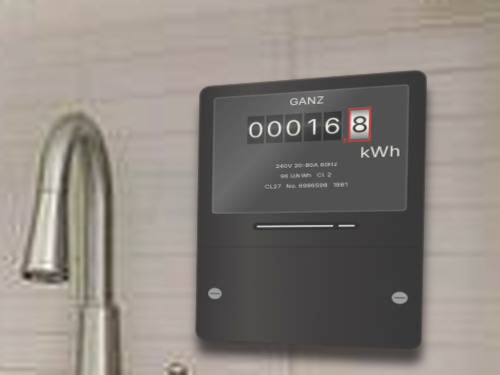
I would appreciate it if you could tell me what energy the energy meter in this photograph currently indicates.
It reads 16.8 kWh
